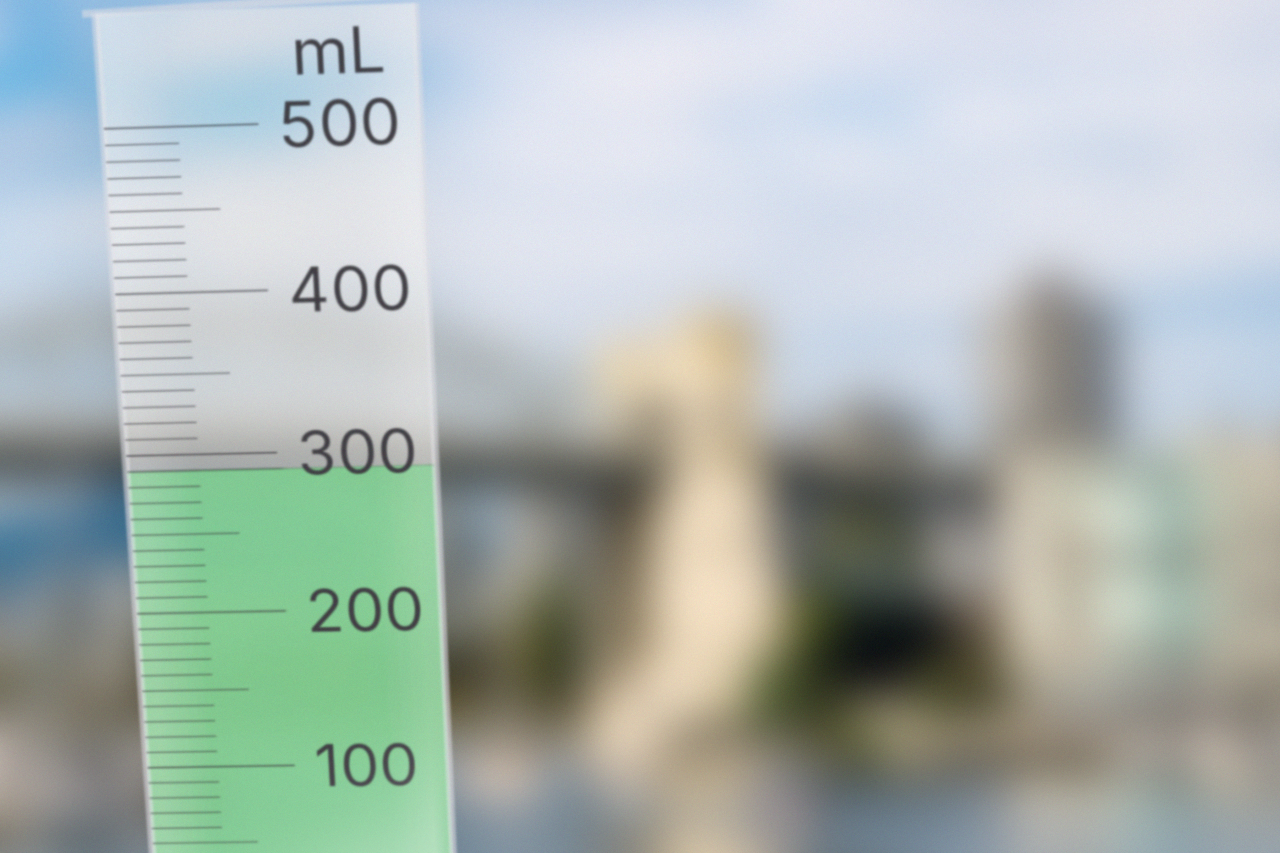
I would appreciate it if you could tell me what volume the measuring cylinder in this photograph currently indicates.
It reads 290 mL
